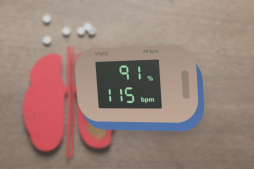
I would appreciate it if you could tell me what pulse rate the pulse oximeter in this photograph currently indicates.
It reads 115 bpm
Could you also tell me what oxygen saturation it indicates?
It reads 91 %
